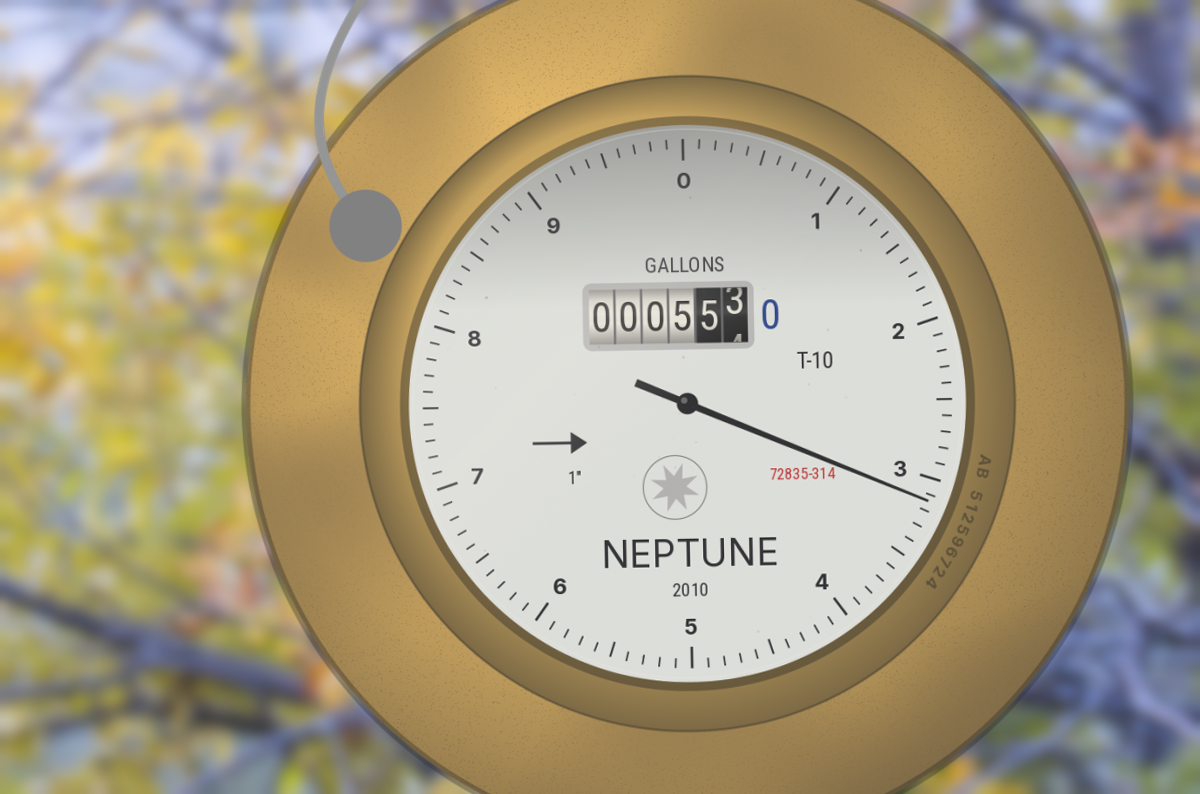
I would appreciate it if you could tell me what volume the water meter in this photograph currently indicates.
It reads 5533.1 gal
